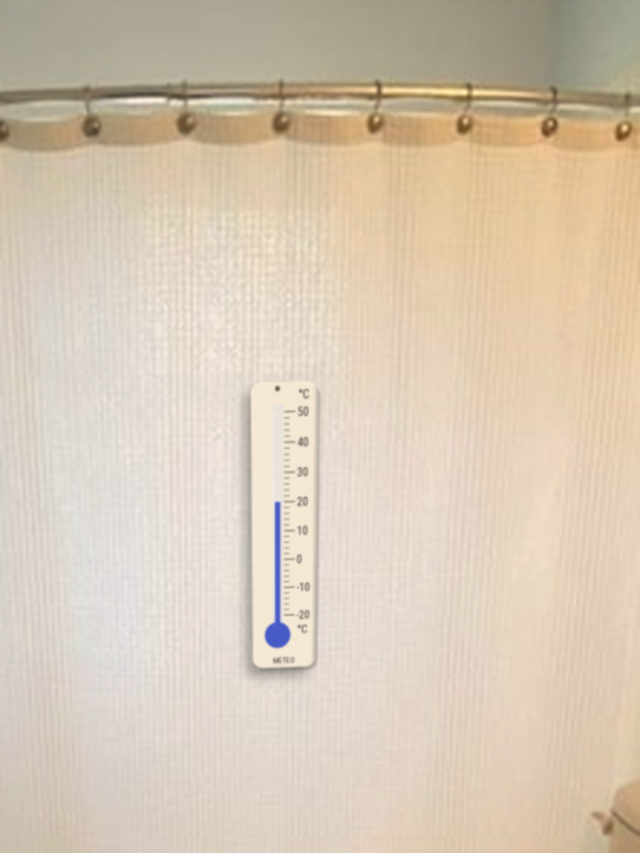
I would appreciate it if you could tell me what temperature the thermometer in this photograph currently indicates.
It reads 20 °C
